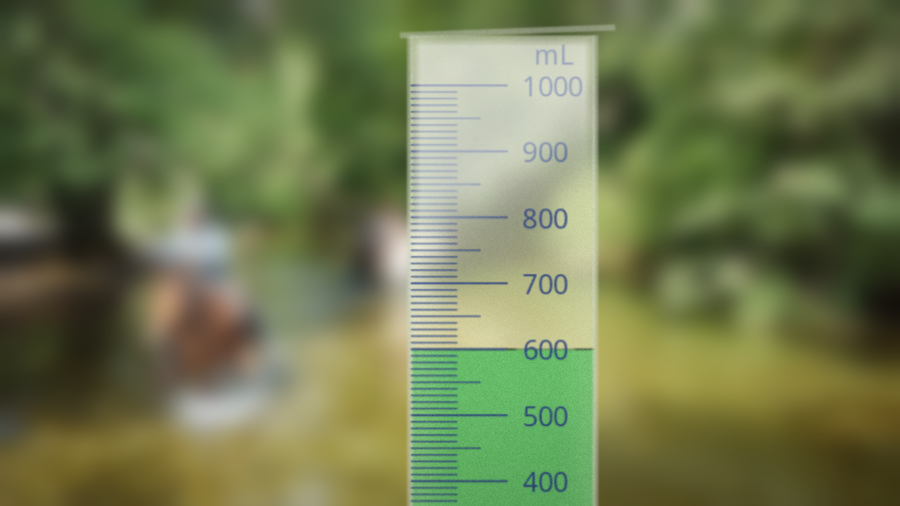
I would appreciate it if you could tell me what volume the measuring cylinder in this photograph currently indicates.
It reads 600 mL
